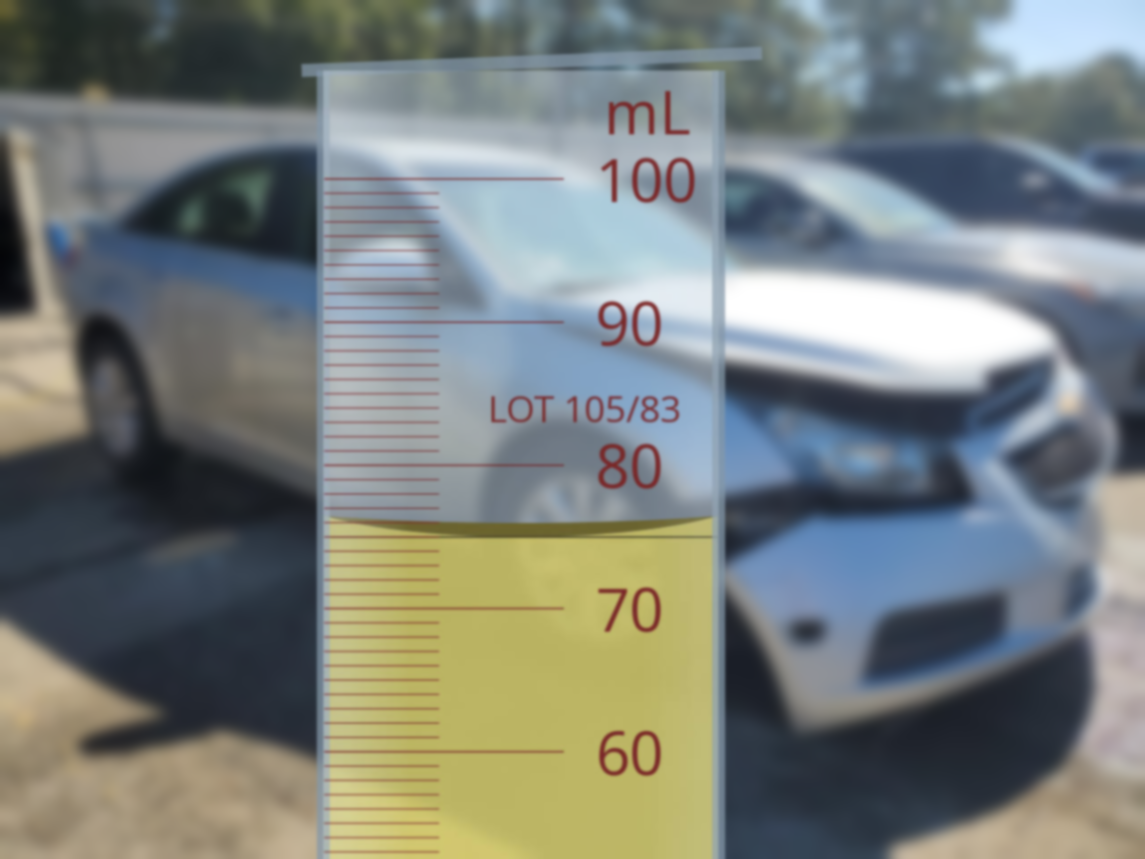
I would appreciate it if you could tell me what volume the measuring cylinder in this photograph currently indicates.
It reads 75 mL
